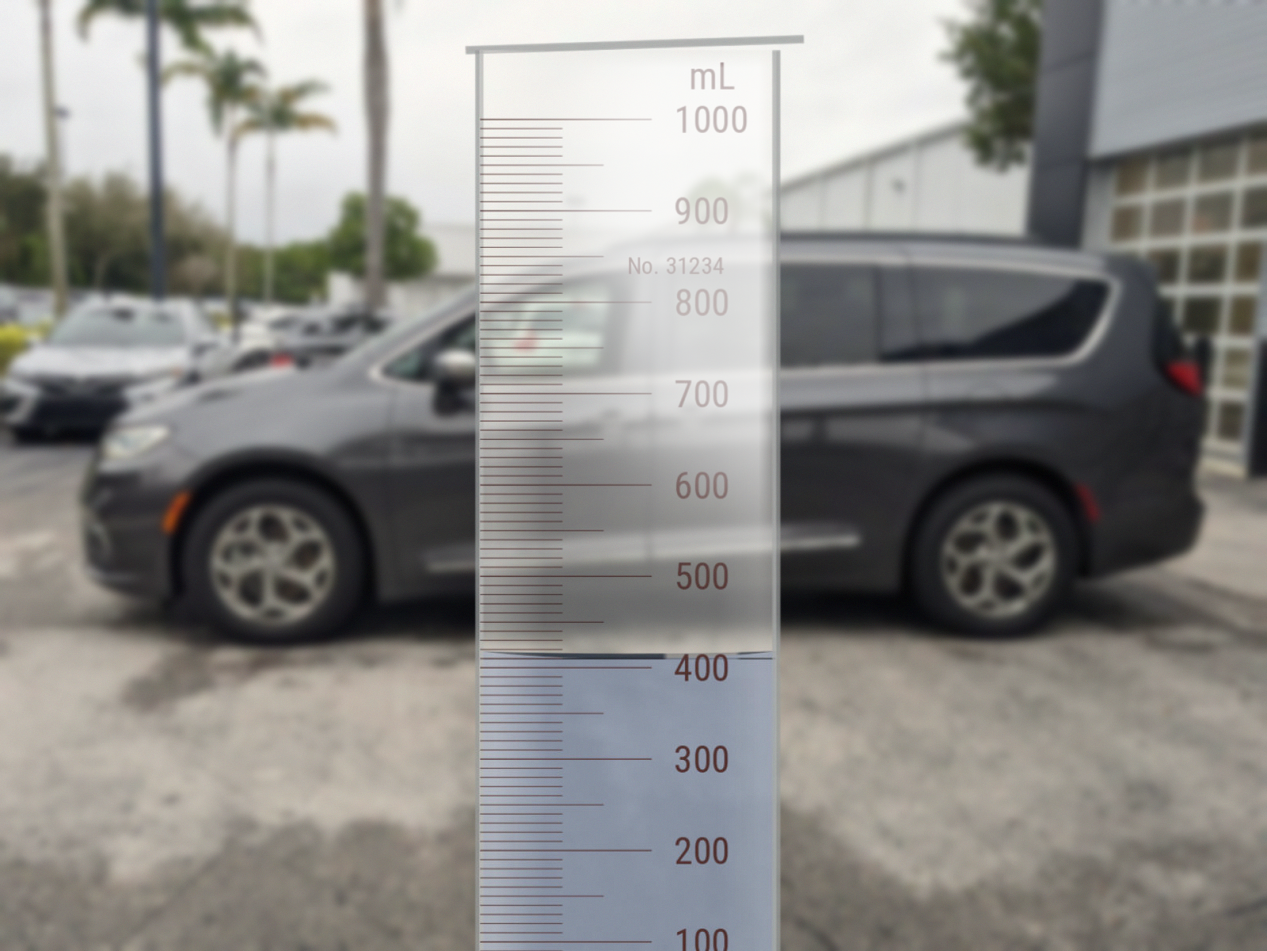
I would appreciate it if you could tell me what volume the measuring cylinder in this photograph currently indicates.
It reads 410 mL
